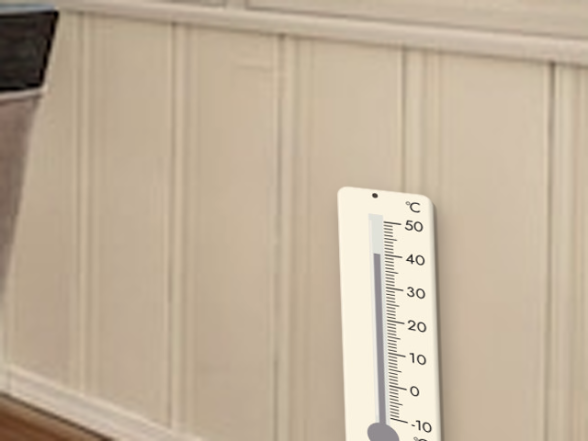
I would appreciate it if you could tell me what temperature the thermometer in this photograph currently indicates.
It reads 40 °C
